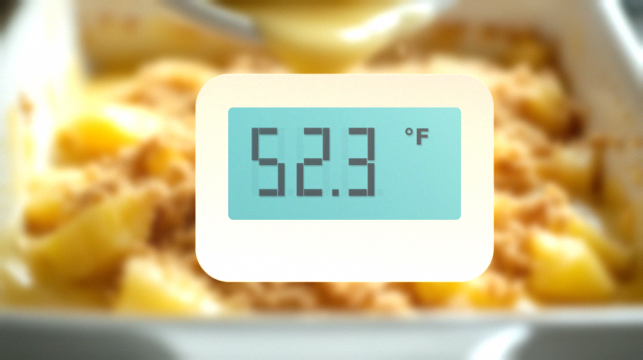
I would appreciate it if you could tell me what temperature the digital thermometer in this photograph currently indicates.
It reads 52.3 °F
